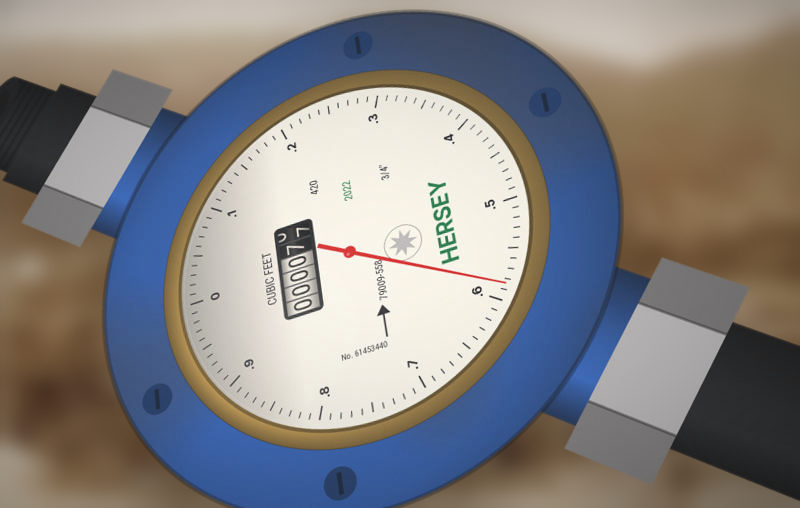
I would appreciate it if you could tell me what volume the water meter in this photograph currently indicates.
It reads 76.58 ft³
